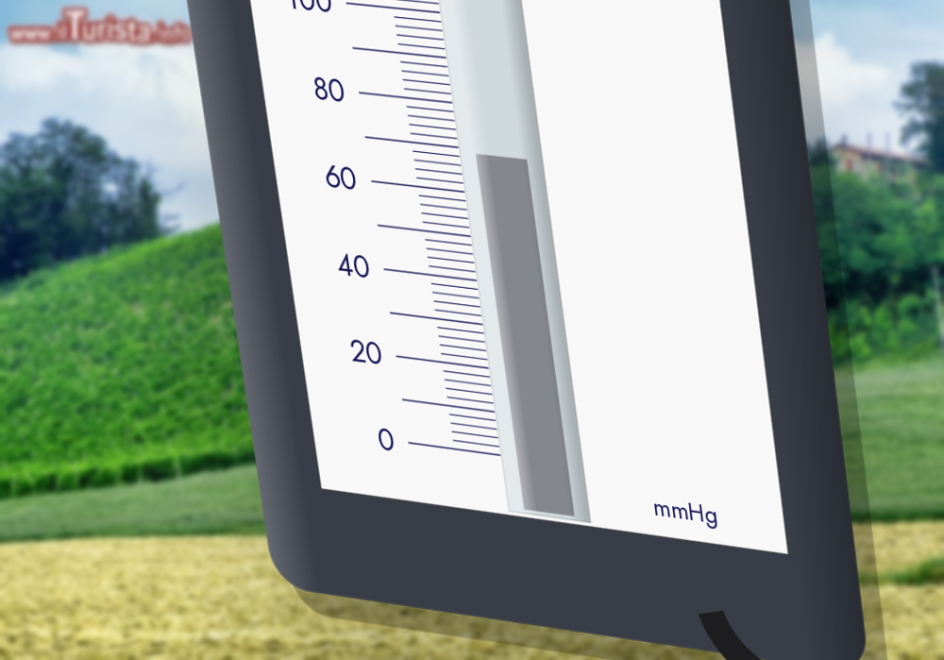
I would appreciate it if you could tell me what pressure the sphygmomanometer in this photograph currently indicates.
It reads 69 mmHg
